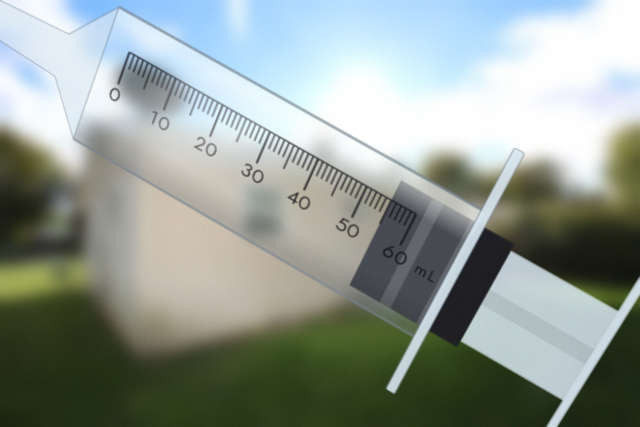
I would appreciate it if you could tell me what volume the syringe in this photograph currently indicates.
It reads 55 mL
